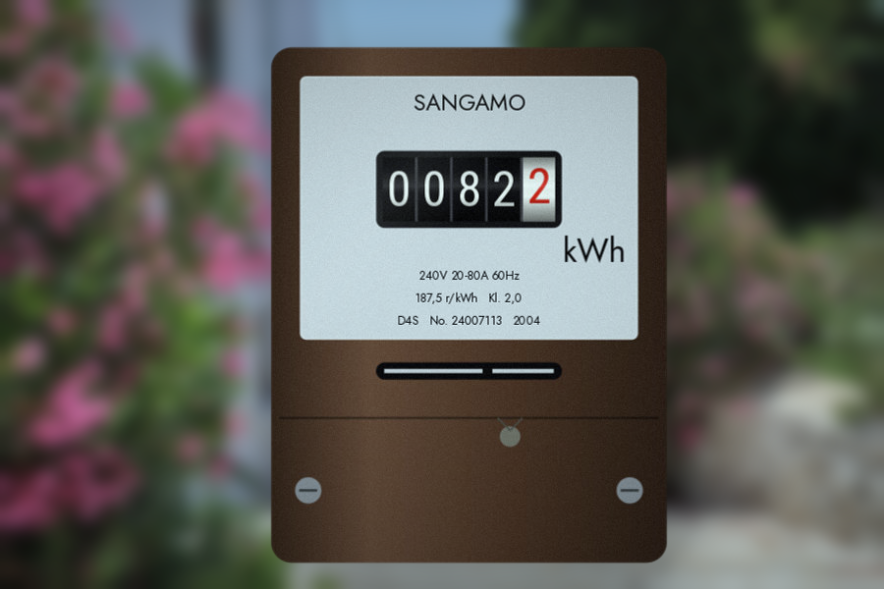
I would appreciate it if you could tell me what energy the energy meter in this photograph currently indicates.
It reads 82.2 kWh
